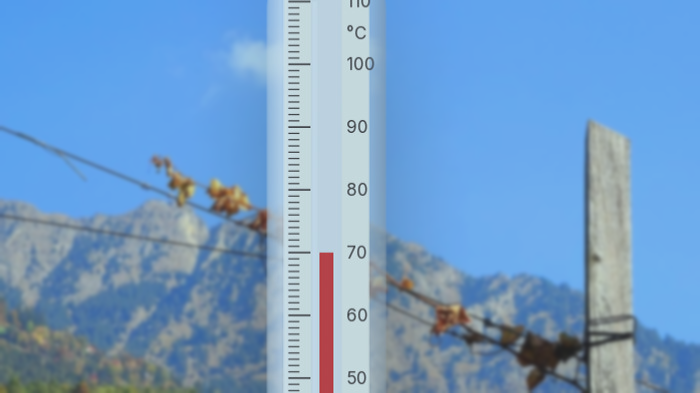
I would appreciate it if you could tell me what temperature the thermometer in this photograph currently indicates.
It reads 70 °C
